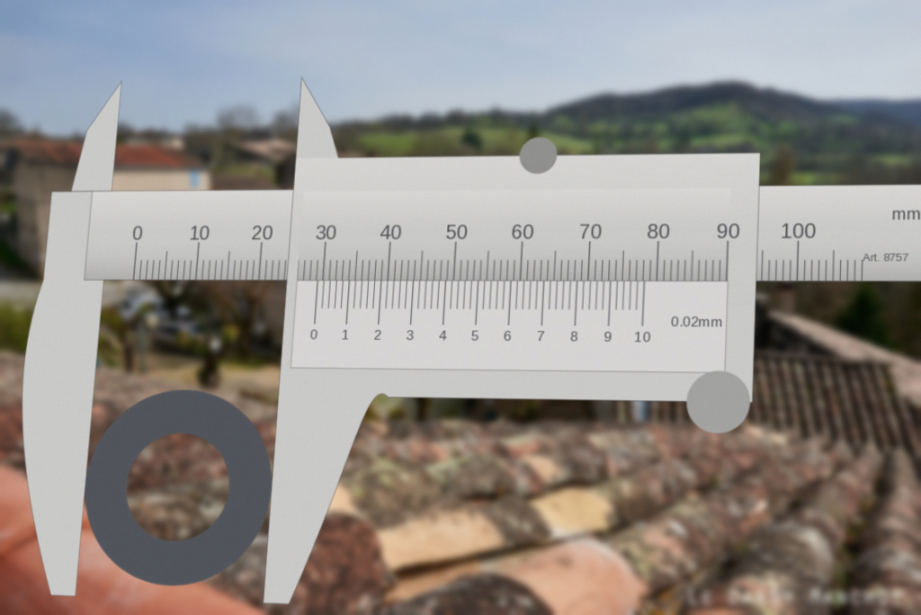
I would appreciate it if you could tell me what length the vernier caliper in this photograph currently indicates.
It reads 29.2 mm
